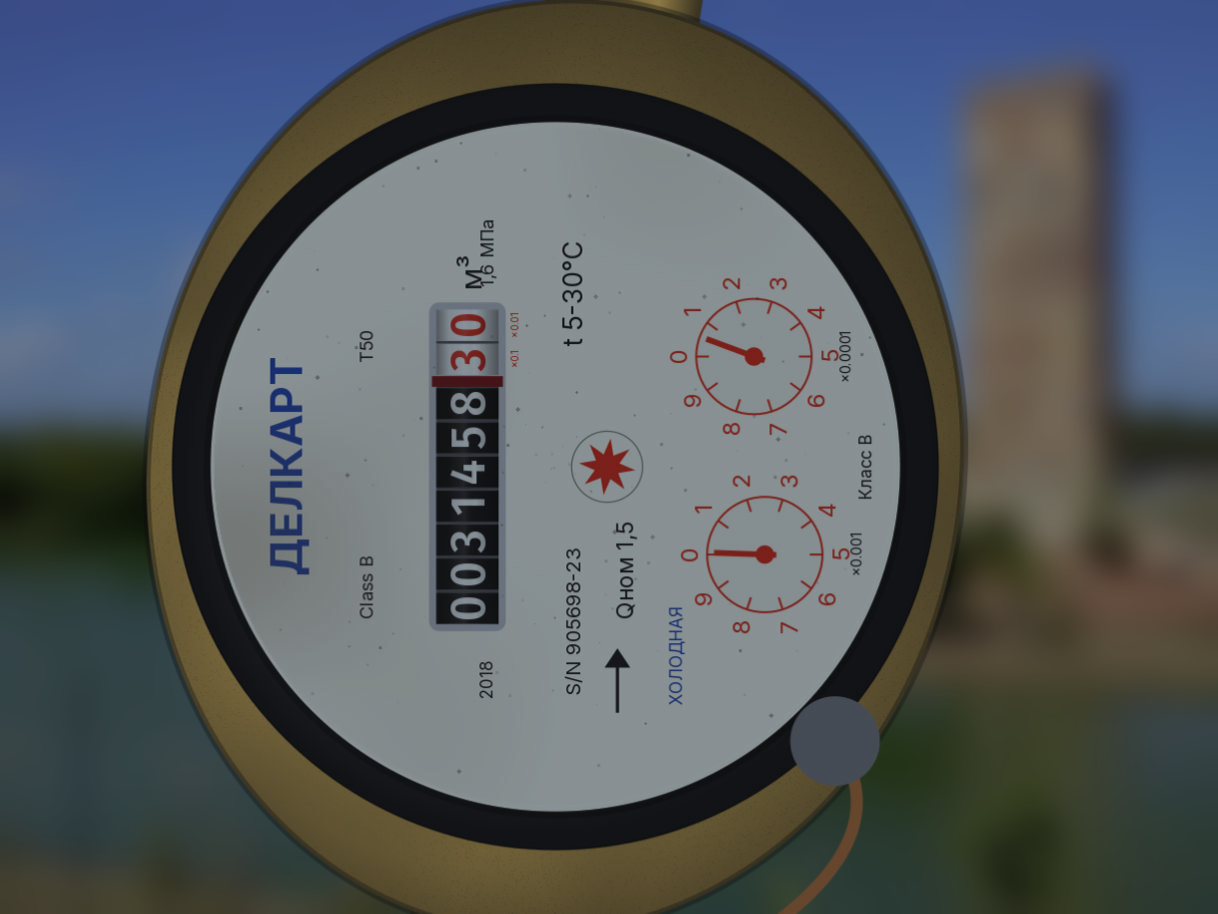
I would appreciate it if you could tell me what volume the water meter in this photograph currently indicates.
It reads 31458.3000 m³
